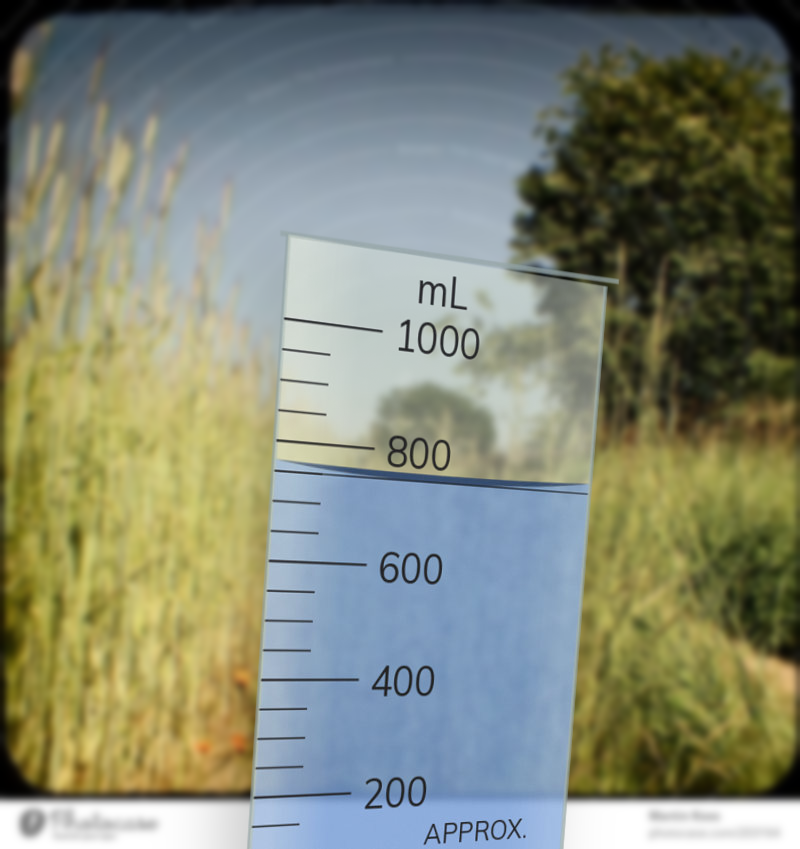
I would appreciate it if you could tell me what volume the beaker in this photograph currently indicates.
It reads 750 mL
